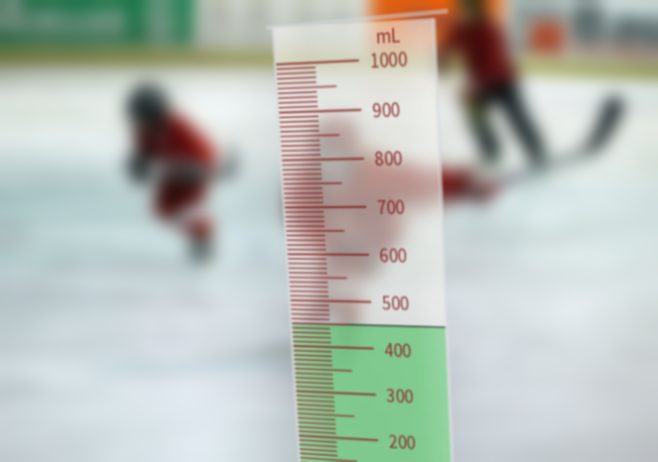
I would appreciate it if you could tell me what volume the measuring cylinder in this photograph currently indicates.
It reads 450 mL
